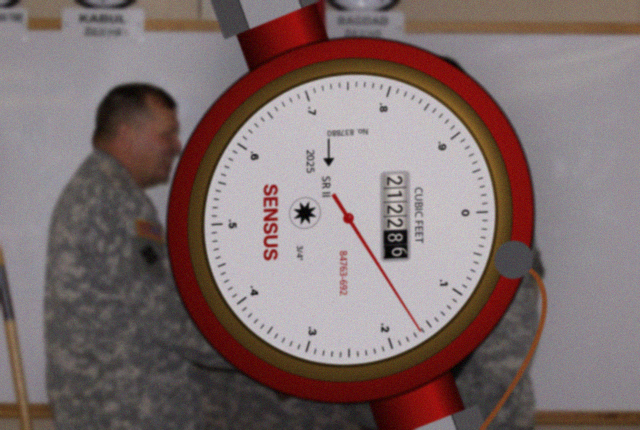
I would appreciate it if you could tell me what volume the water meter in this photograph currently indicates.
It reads 212286.16 ft³
